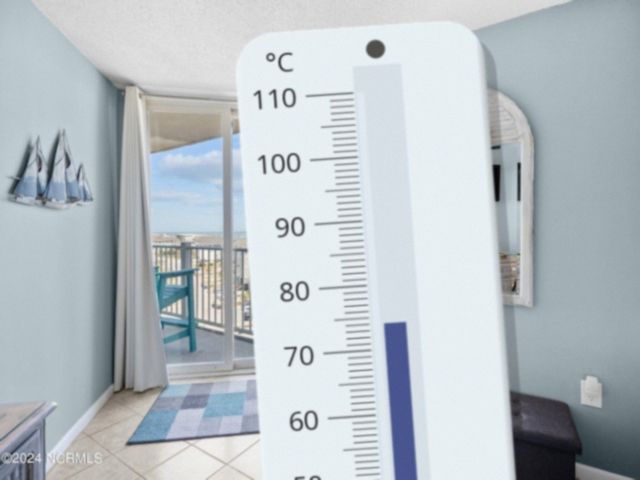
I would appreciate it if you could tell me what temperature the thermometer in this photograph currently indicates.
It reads 74 °C
